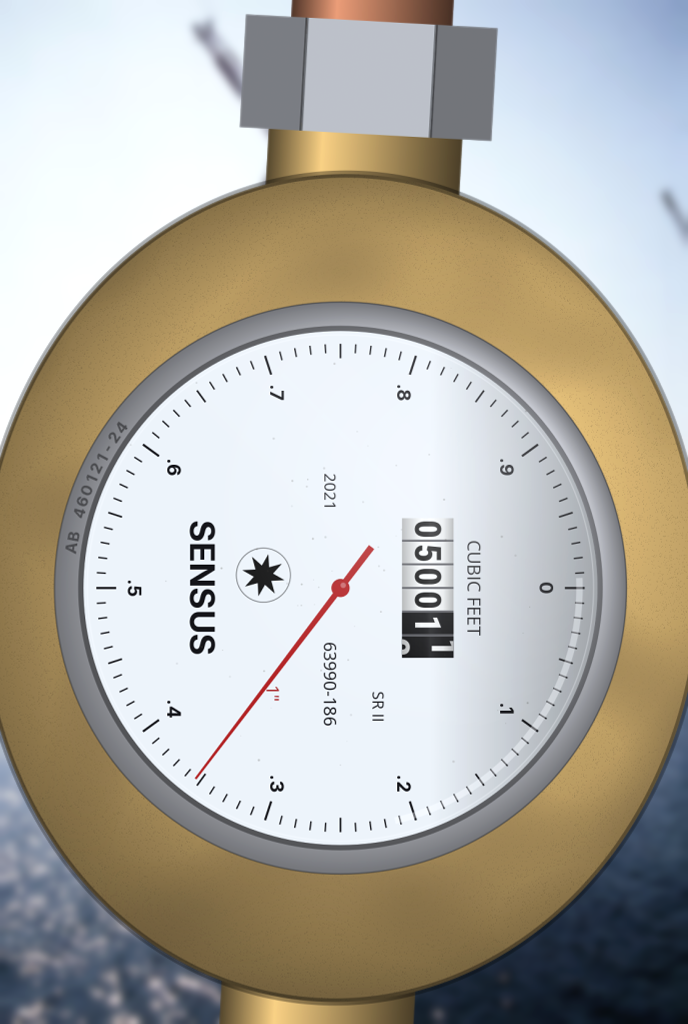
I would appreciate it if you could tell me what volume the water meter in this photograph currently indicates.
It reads 50011.35 ft³
